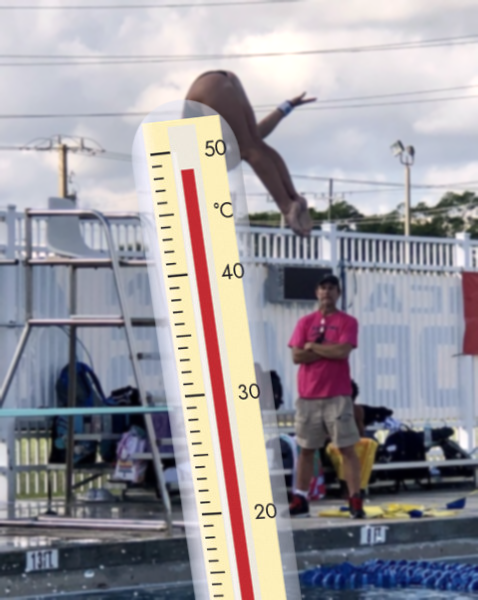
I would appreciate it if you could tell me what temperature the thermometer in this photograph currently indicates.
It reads 48.5 °C
